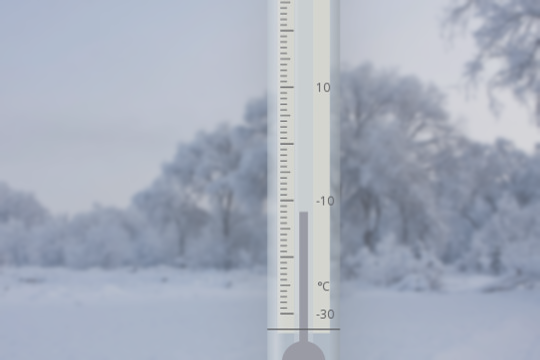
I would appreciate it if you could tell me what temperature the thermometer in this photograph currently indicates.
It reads -12 °C
